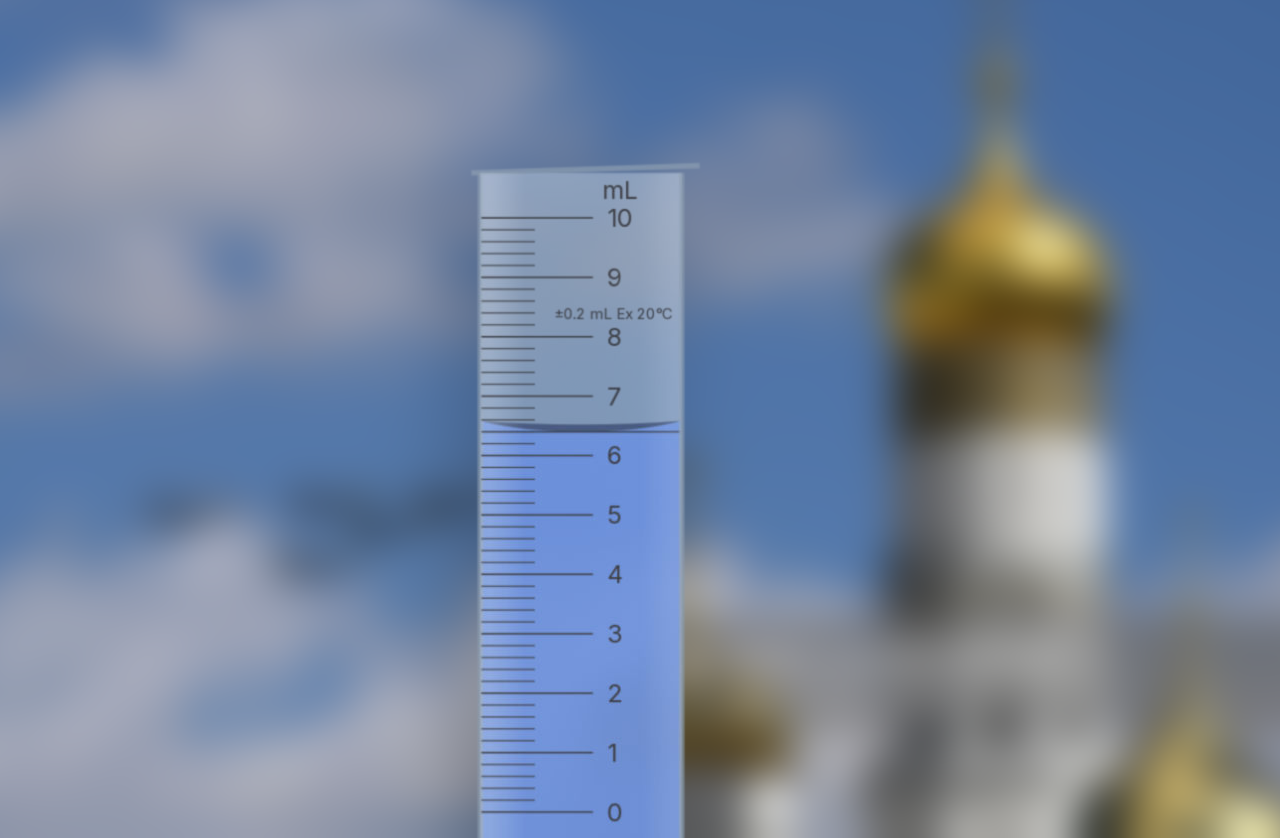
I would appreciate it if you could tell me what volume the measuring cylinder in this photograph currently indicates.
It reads 6.4 mL
